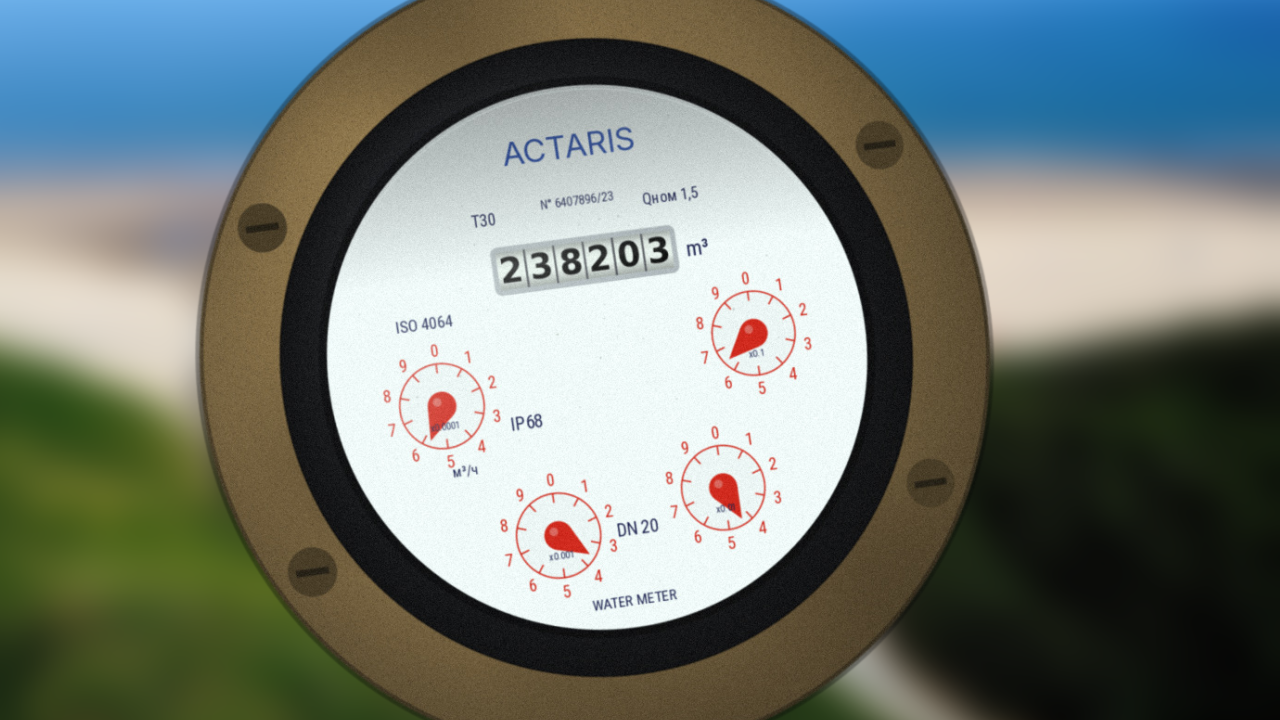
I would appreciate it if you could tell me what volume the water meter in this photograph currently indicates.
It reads 238203.6435 m³
